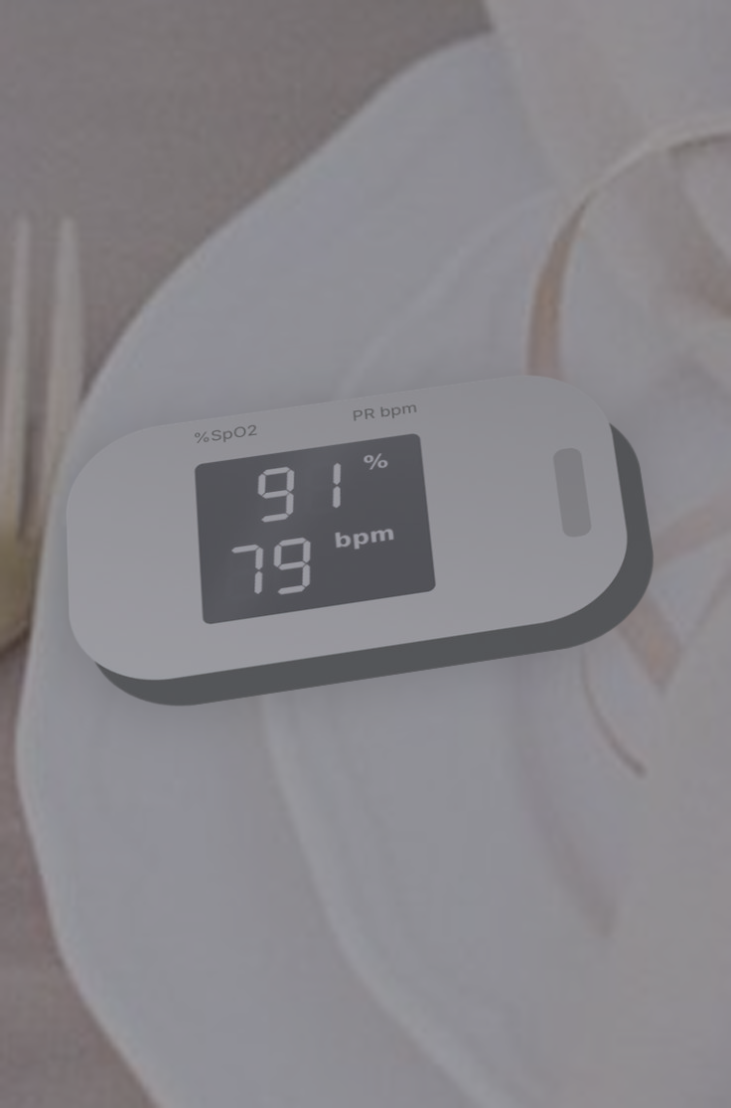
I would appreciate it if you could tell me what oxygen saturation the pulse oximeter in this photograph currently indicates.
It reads 91 %
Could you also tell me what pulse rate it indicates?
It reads 79 bpm
